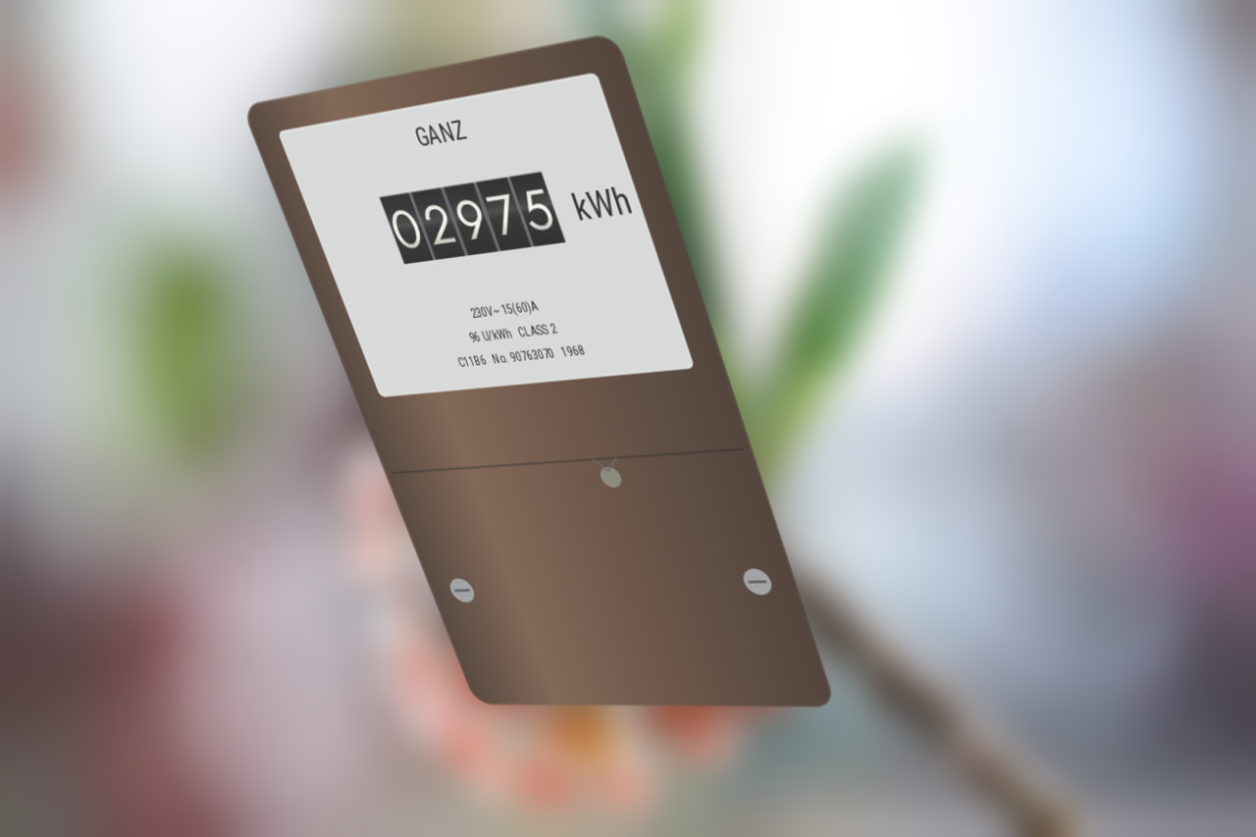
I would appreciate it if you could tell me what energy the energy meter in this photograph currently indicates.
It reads 2975 kWh
